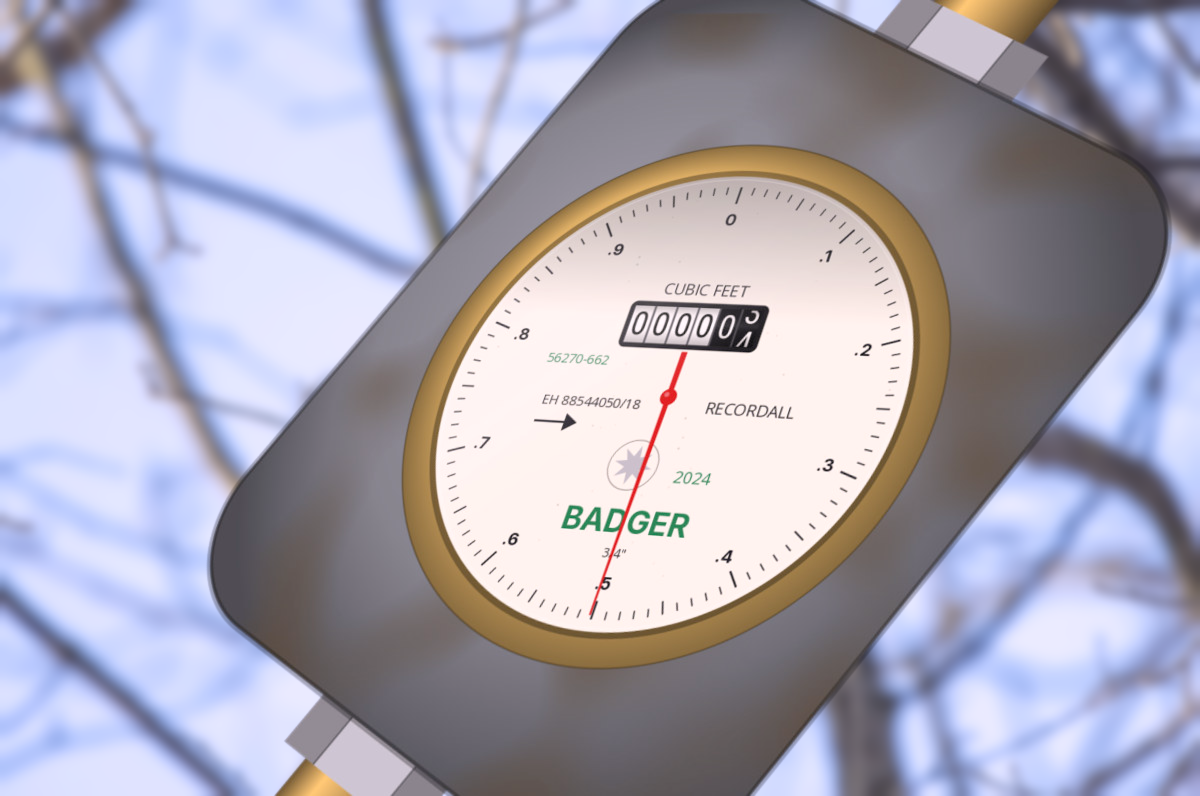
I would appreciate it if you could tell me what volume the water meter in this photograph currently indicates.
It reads 3.50 ft³
